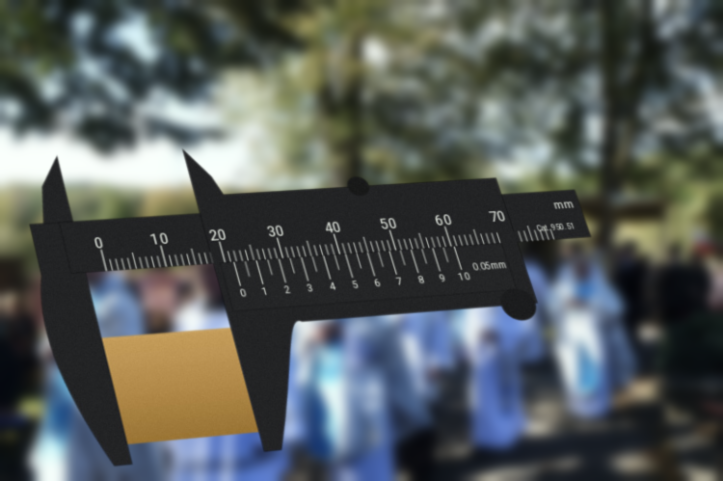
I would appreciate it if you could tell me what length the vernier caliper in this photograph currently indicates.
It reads 21.5 mm
